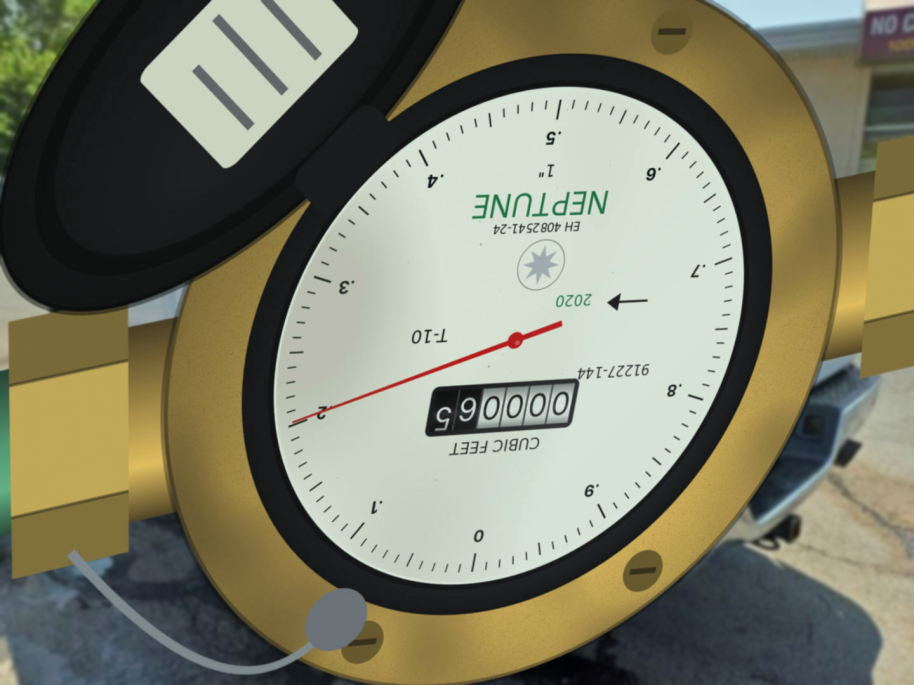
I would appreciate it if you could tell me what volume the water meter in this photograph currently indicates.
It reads 65.20 ft³
